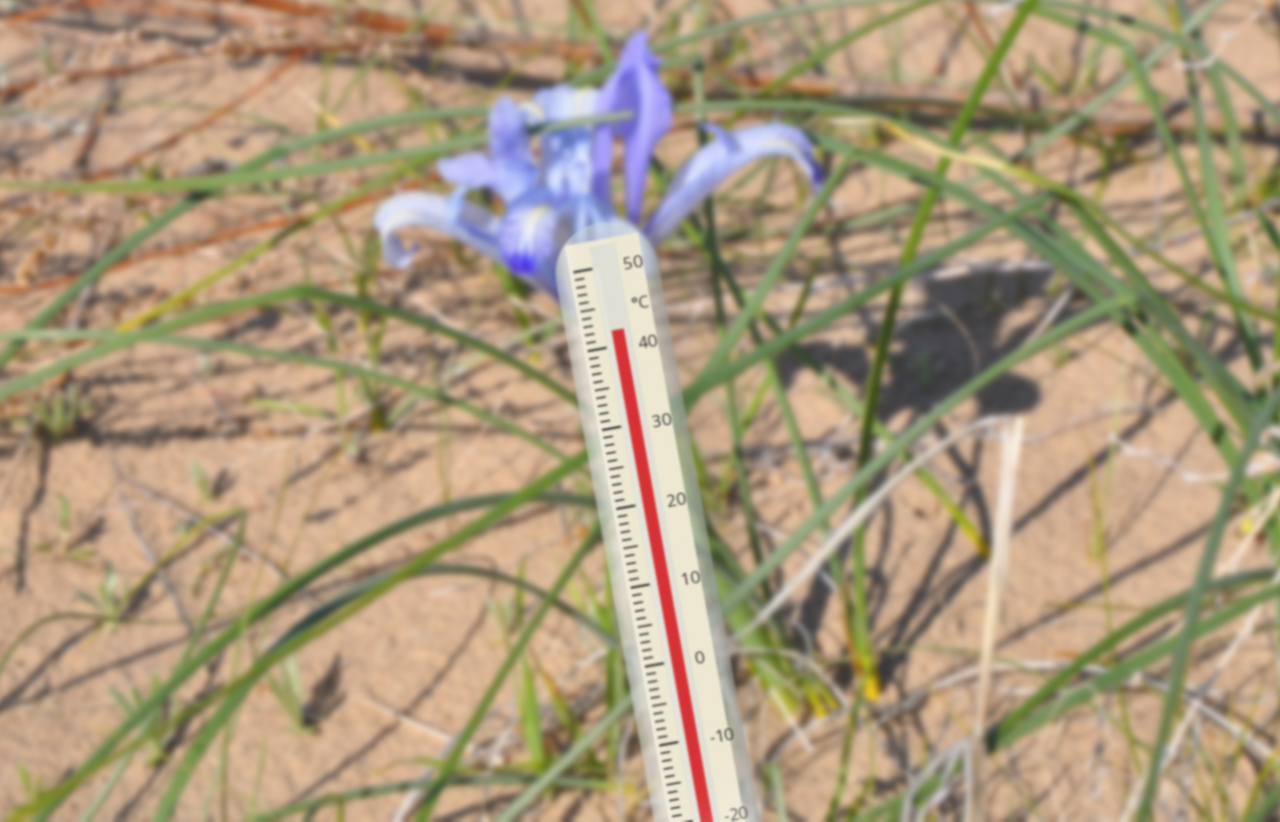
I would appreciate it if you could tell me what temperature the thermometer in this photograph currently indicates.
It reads 42 °C
